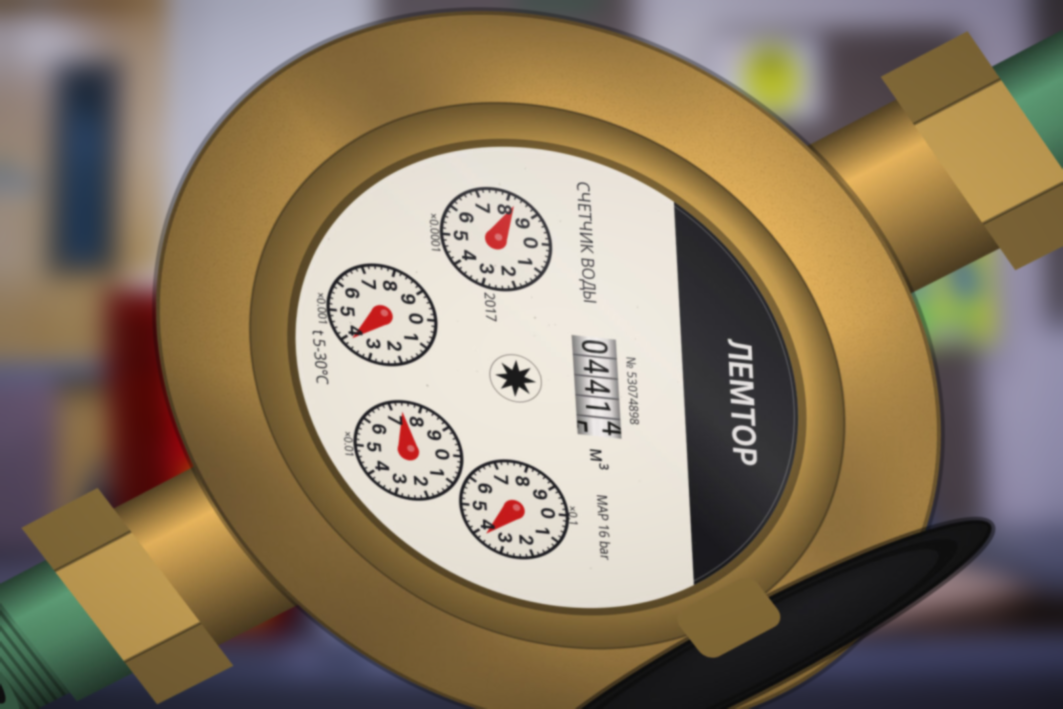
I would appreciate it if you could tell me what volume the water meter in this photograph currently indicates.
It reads 4414.3738 m³
